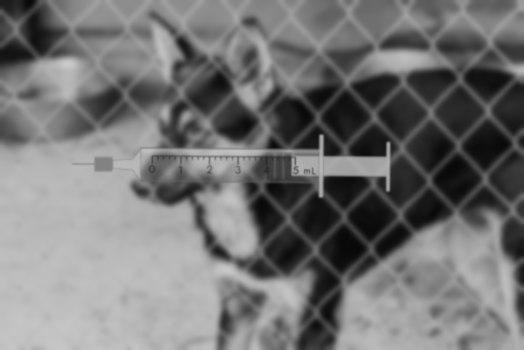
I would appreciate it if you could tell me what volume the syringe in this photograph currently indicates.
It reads 4 mL
